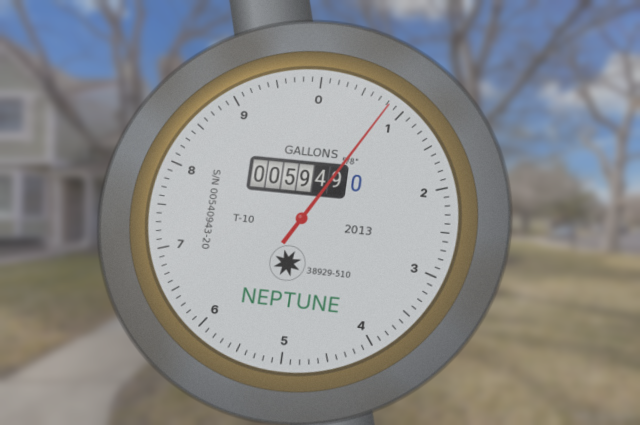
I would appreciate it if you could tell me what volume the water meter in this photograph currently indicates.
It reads 59490.8 gal
